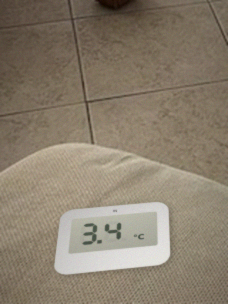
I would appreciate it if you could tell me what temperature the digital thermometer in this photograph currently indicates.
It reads 3.4 °C
